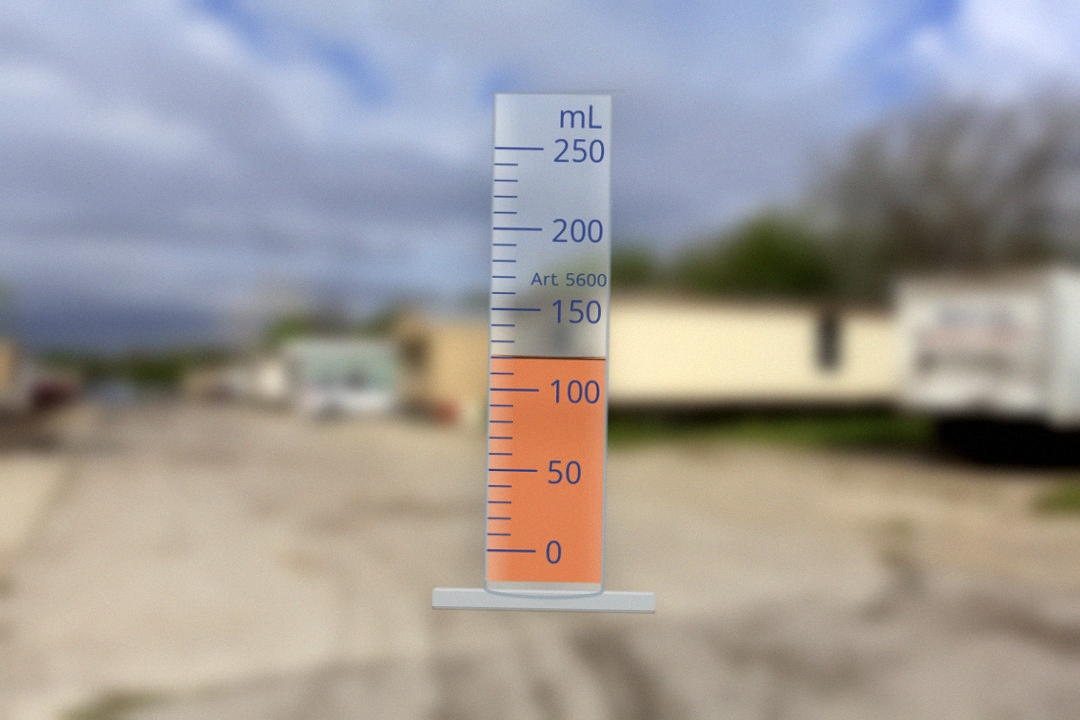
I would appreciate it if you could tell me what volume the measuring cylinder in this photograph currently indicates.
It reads 120 mL
